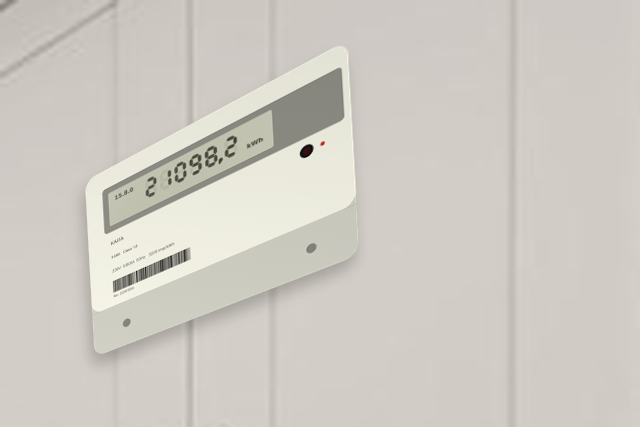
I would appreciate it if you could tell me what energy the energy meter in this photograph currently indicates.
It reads 21098.2 kWh
